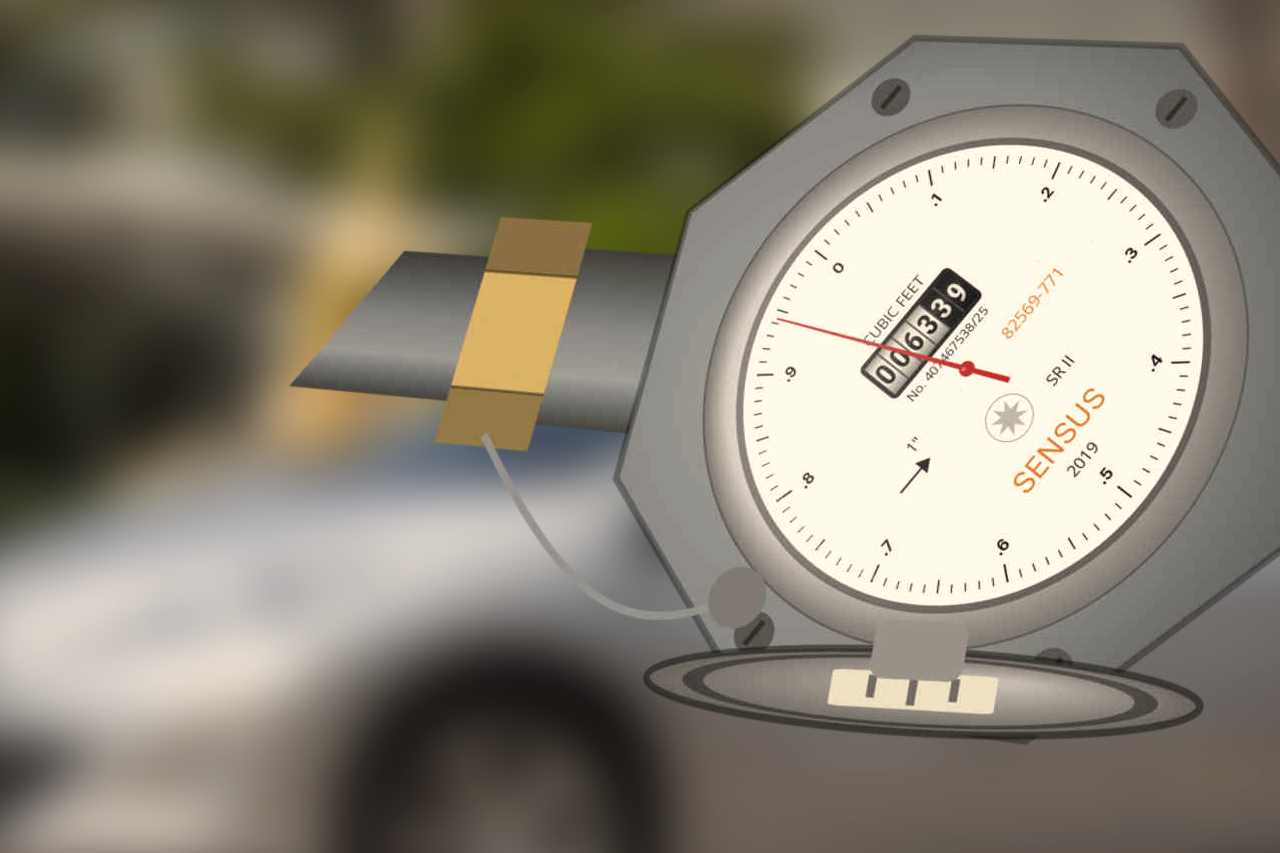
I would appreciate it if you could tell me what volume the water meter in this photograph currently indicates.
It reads 6338.94 ft³
